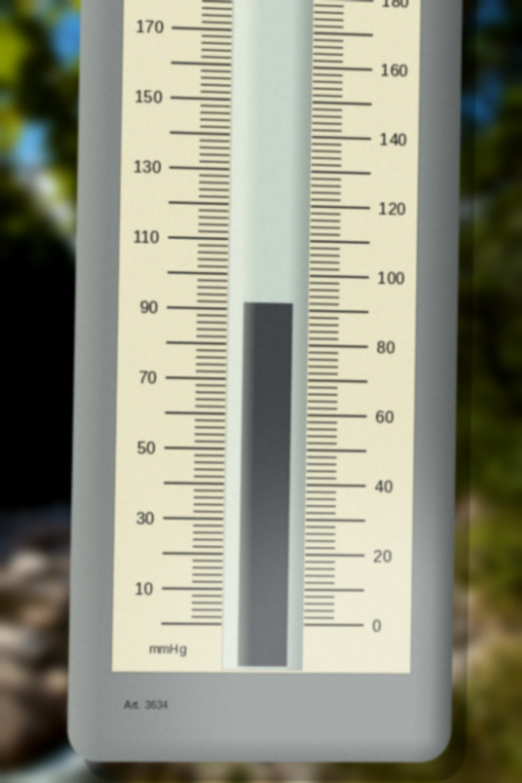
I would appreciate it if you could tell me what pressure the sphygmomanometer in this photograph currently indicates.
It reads 92 mmHg
